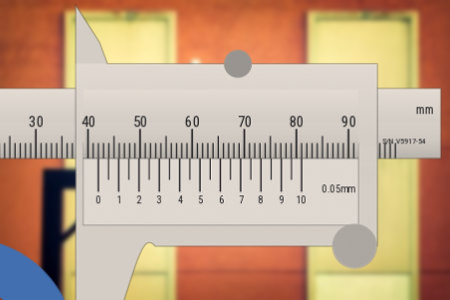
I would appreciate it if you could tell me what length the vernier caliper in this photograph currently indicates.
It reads 42.0 mm
